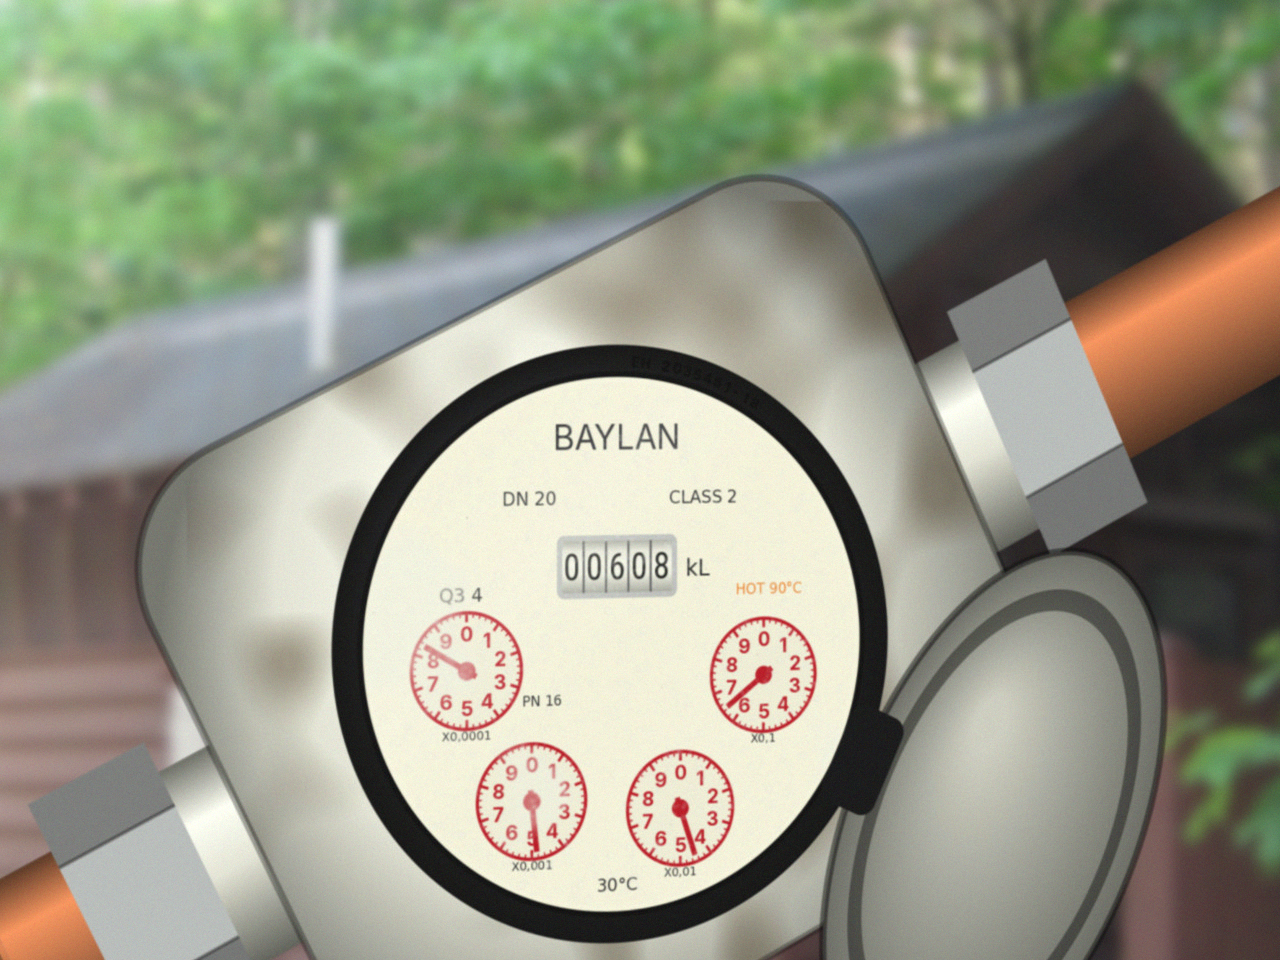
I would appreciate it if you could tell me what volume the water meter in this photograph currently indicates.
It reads 608.6448 kL
